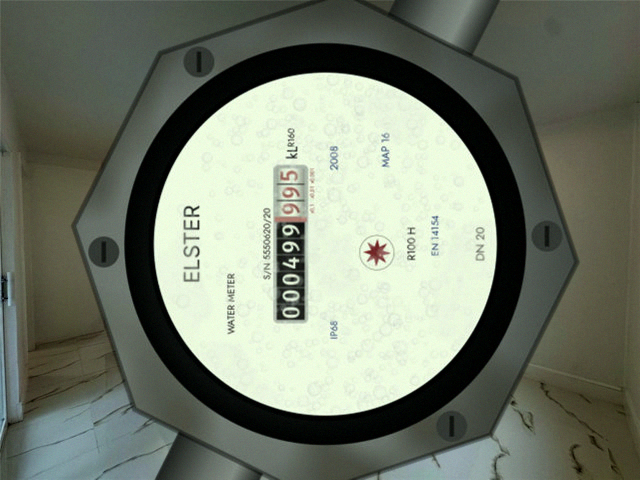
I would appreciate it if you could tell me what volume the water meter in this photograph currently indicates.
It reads 499.995 kL
